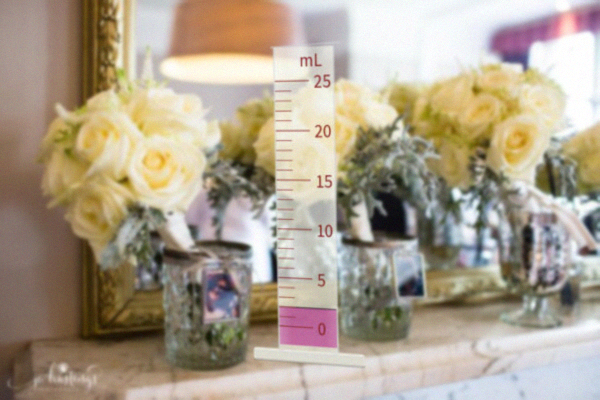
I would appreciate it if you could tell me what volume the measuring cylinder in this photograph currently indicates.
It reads 2 mL
